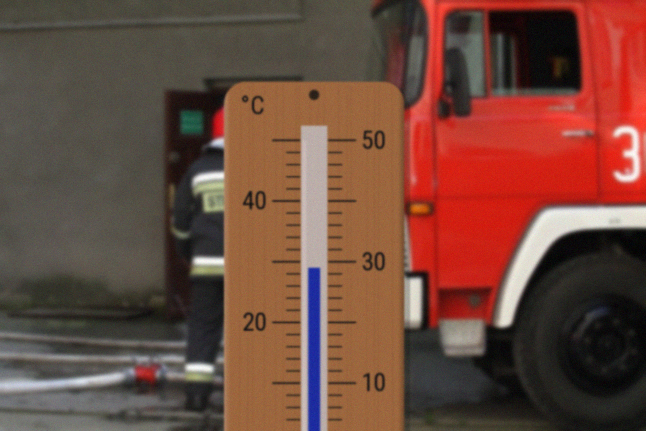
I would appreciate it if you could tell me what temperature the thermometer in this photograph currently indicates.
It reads 29 °C
